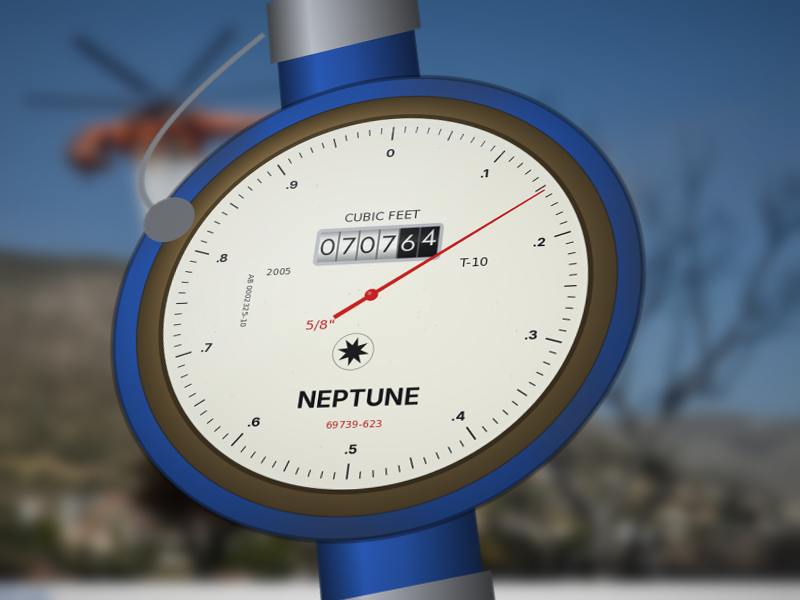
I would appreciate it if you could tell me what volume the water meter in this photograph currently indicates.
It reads 70764.15 ft³
